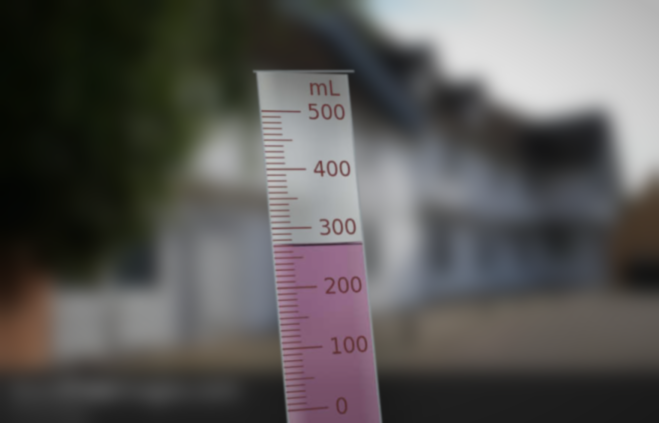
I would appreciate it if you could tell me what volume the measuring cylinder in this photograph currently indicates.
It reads 270 mL
